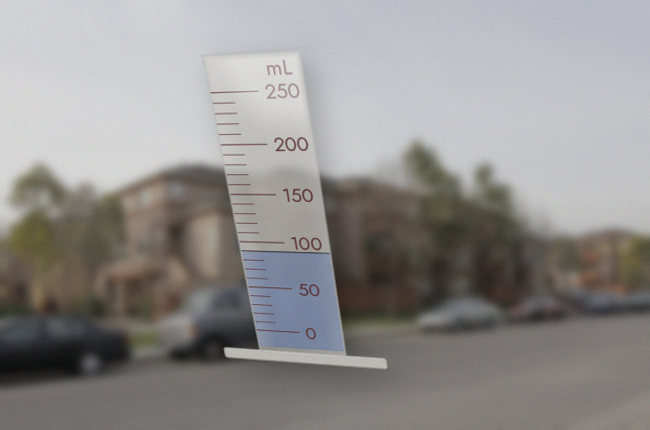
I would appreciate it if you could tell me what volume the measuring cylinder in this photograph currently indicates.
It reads 90 mL
